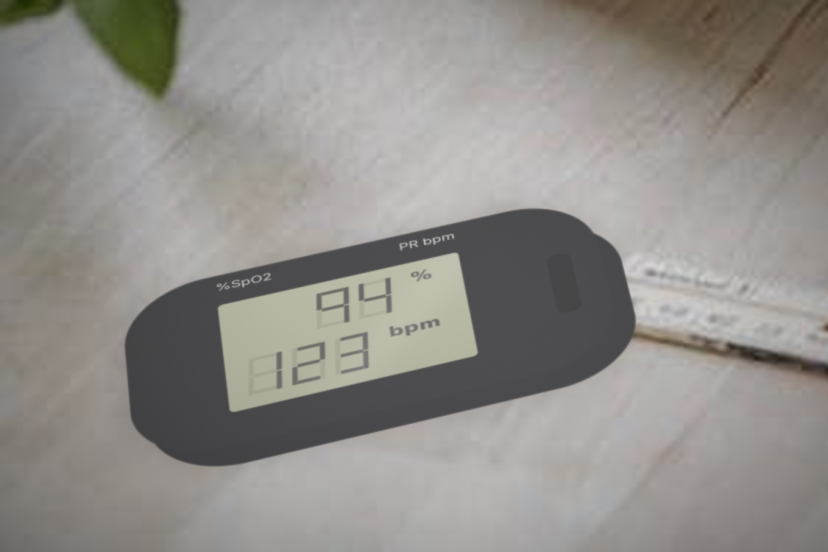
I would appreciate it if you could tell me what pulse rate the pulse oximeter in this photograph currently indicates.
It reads 123 bpm
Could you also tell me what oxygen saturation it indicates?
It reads 94 %
